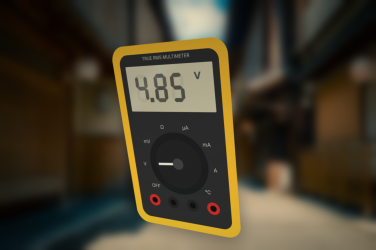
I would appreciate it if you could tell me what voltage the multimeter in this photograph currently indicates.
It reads 4.85 V
